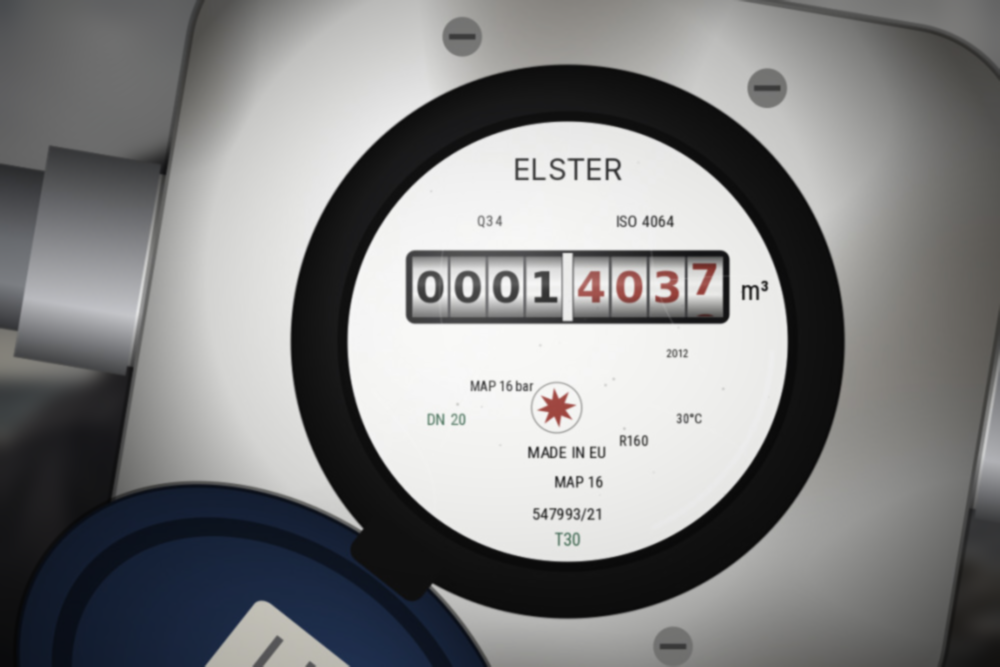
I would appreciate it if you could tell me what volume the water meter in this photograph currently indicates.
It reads 1.4037 m³
